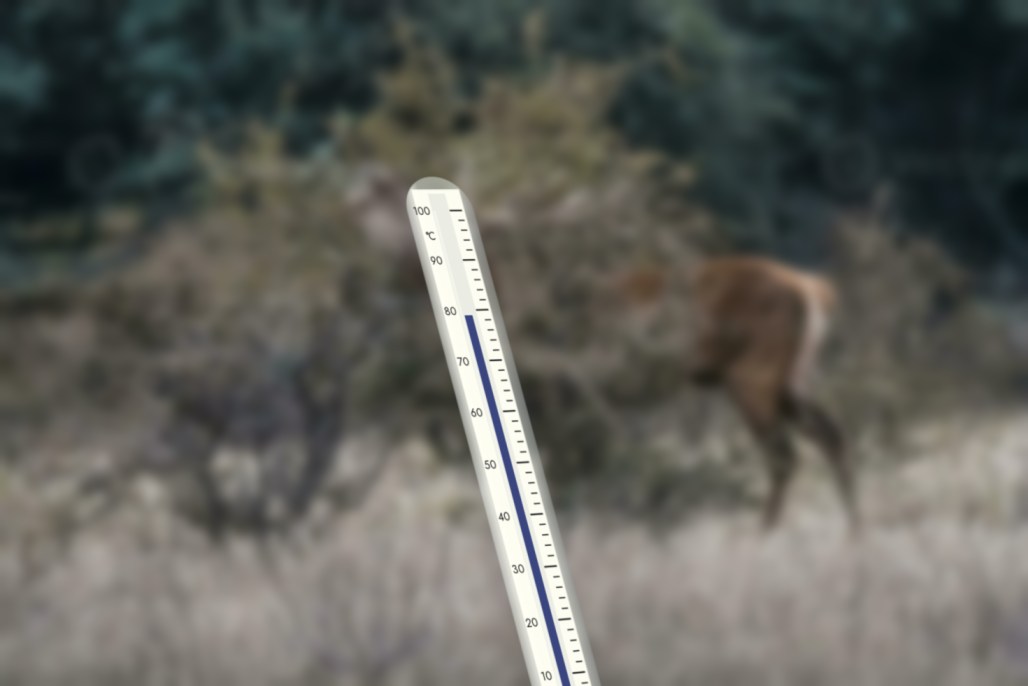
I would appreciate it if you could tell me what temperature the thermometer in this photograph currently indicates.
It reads 79 °C
